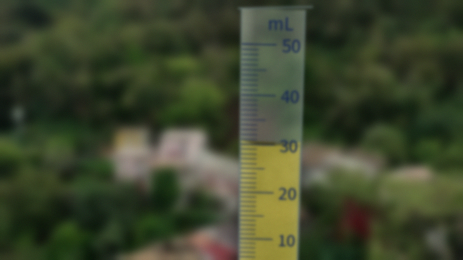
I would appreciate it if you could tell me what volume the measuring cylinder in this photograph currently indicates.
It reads 30 mL
